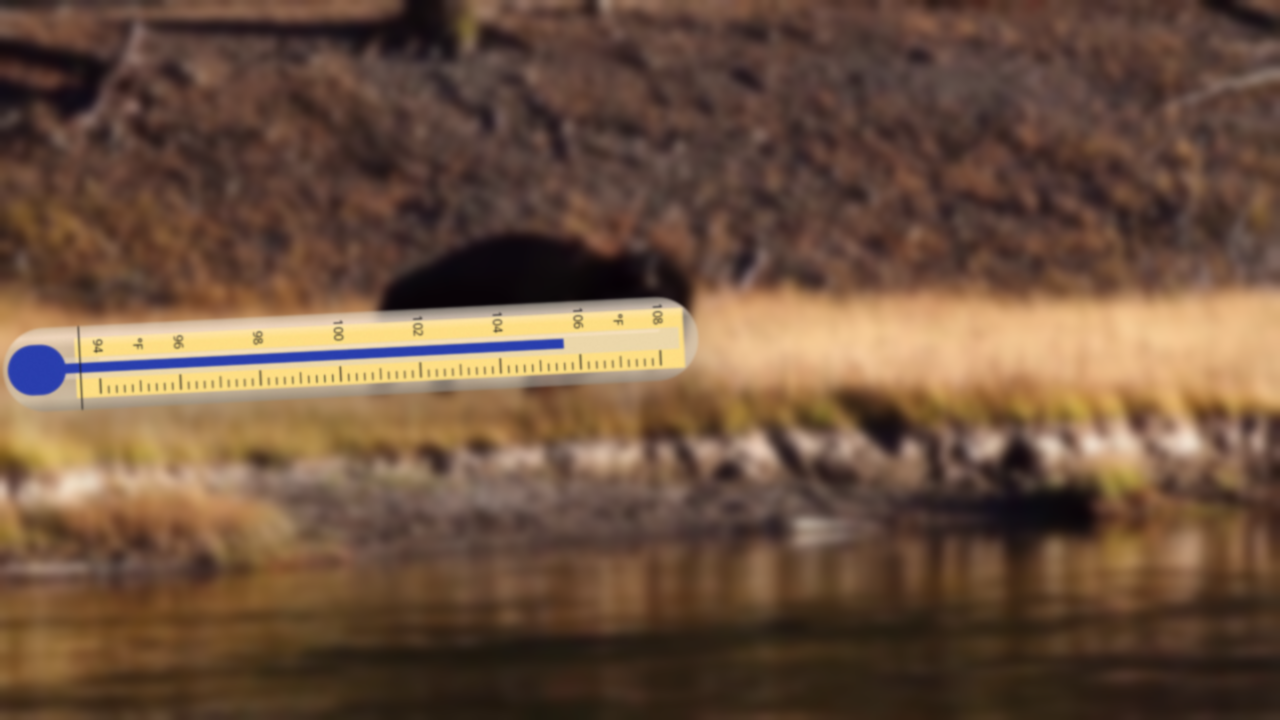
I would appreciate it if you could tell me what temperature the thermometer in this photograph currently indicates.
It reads 105.6 °F
